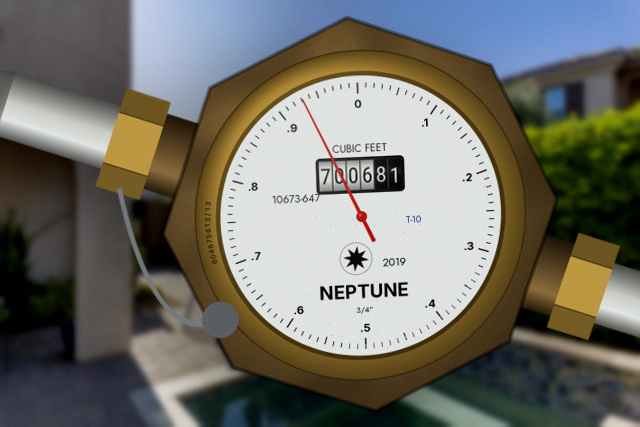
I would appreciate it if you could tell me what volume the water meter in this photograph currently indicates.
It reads 700680.93 ft³
